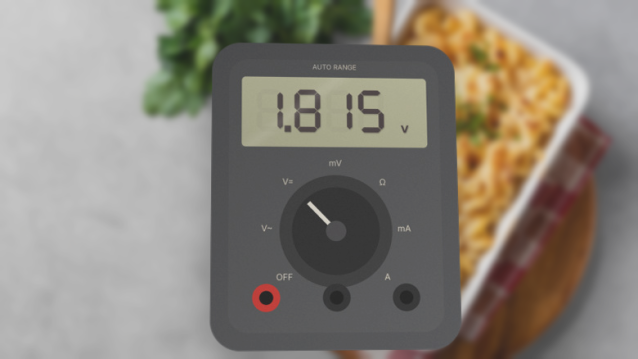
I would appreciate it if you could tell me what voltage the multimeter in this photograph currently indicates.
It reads 1.815 V
